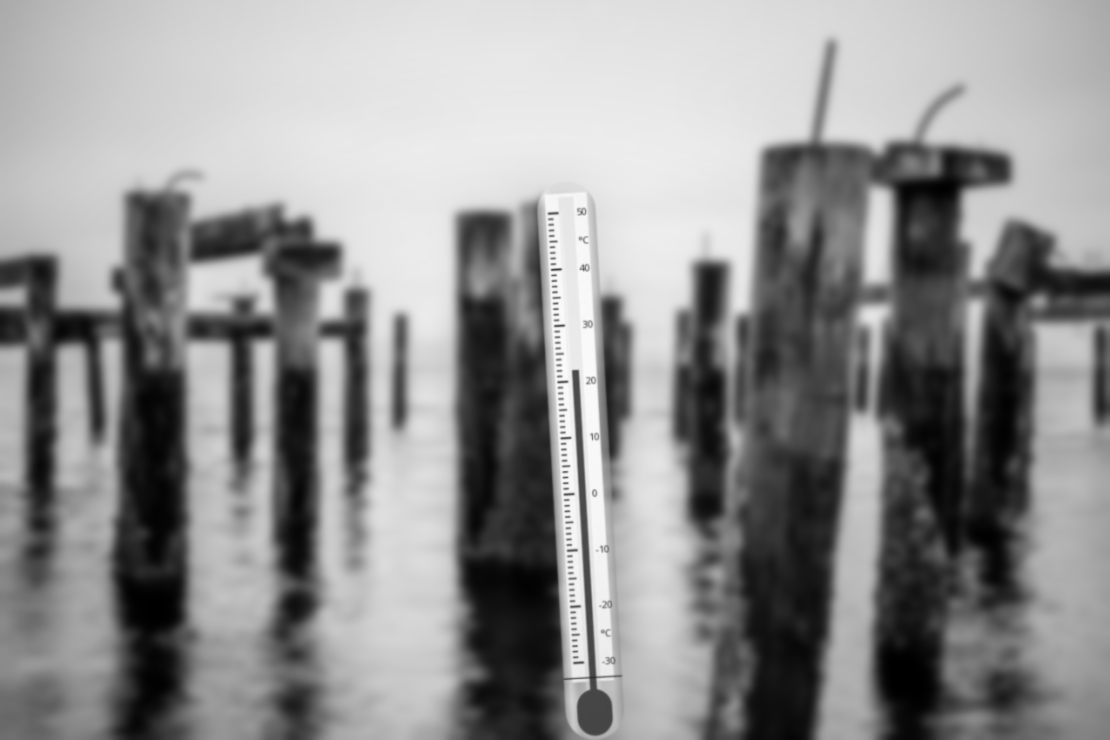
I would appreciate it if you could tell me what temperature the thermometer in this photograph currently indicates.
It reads 22 °C
